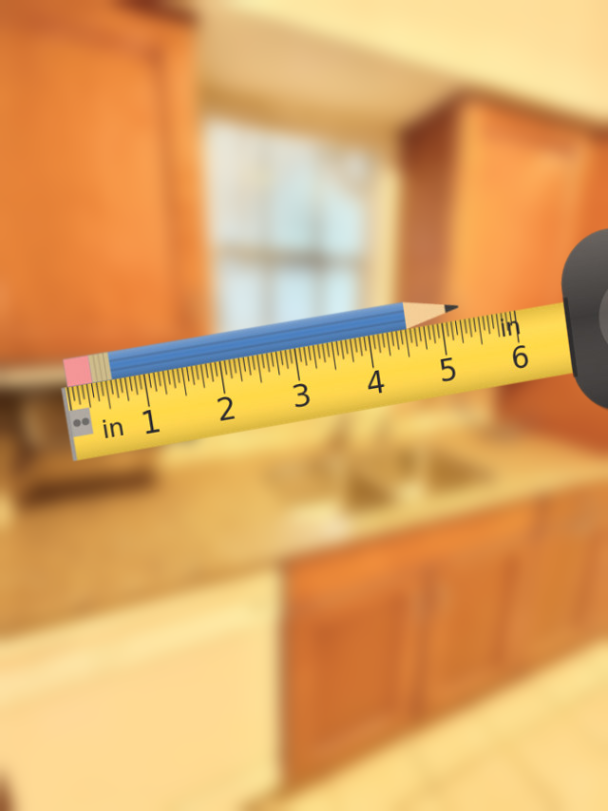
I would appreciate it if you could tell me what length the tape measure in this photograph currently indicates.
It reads 5.25 in
